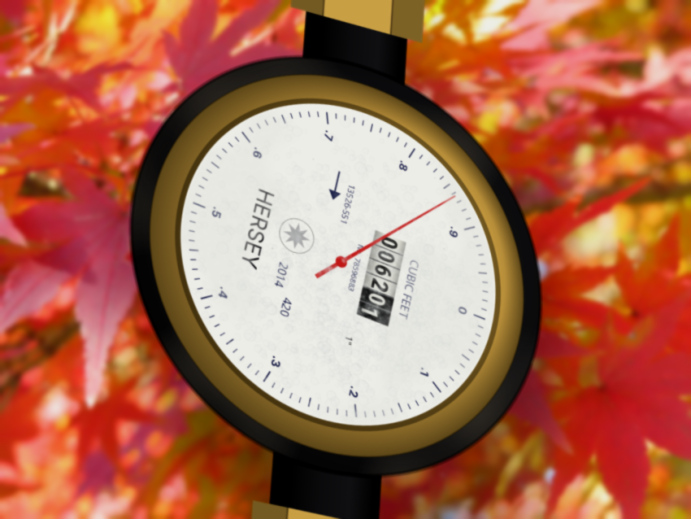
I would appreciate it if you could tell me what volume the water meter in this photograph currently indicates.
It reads 6200.86 ft³
